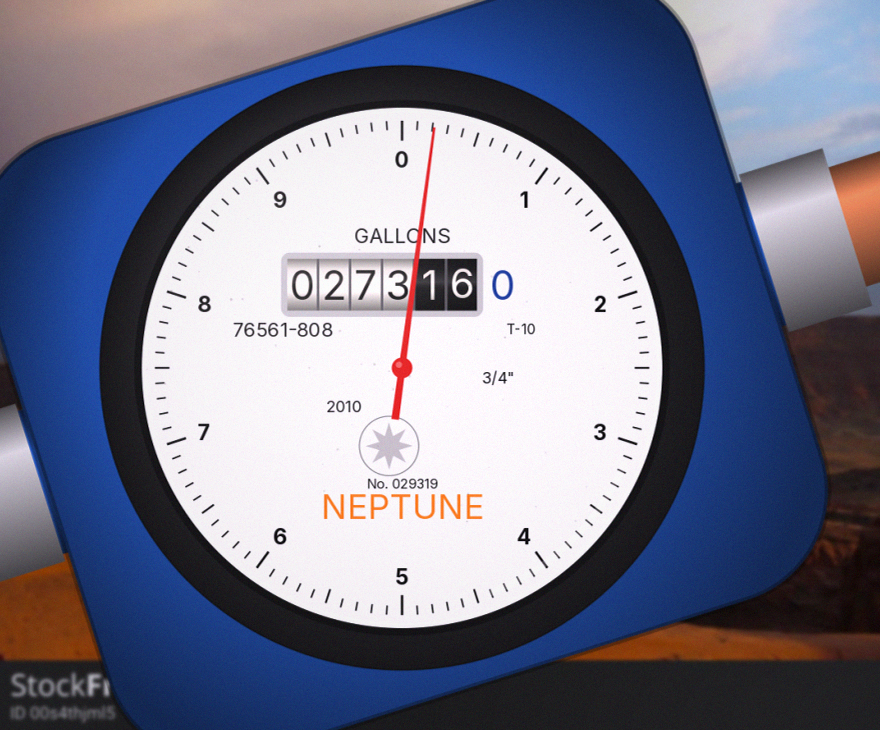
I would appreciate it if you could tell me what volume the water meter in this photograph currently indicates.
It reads 273160.2 gal
